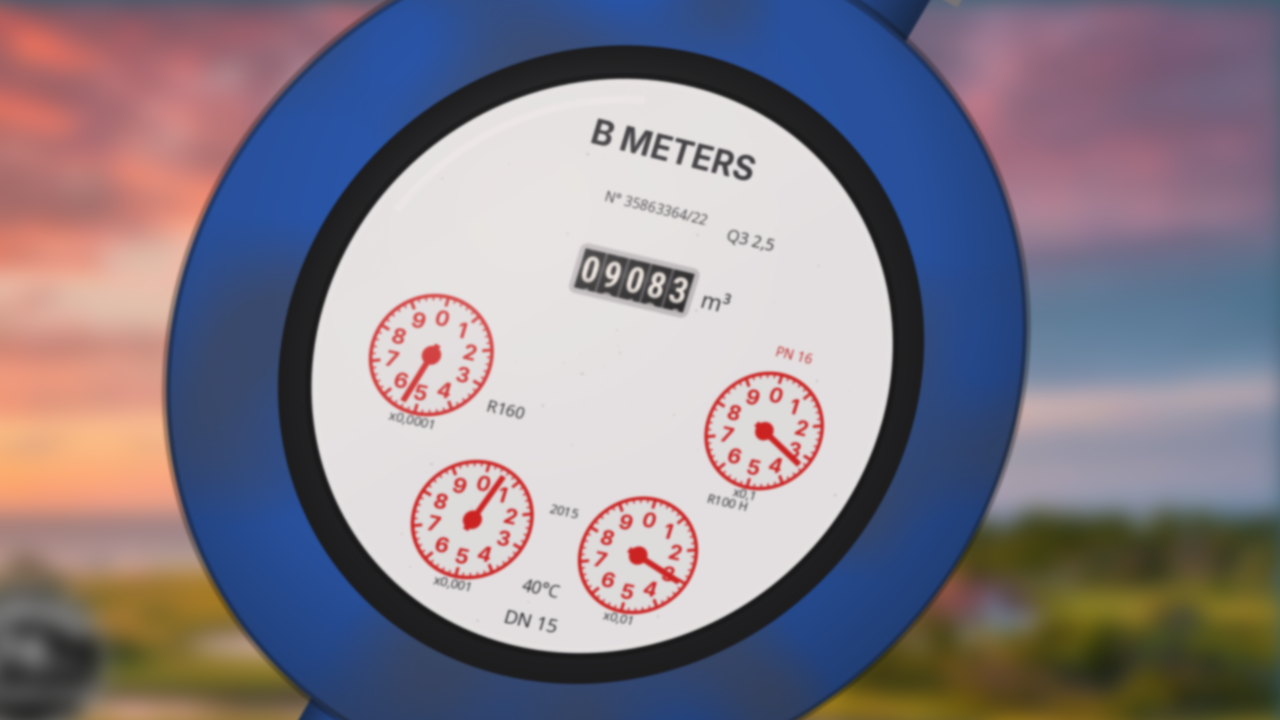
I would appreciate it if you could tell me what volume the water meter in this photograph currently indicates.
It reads 9083.3305 m³
